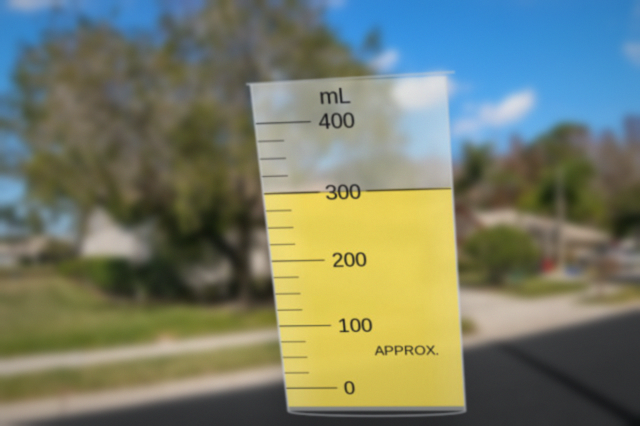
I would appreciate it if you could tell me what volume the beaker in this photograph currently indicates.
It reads 300 mL
